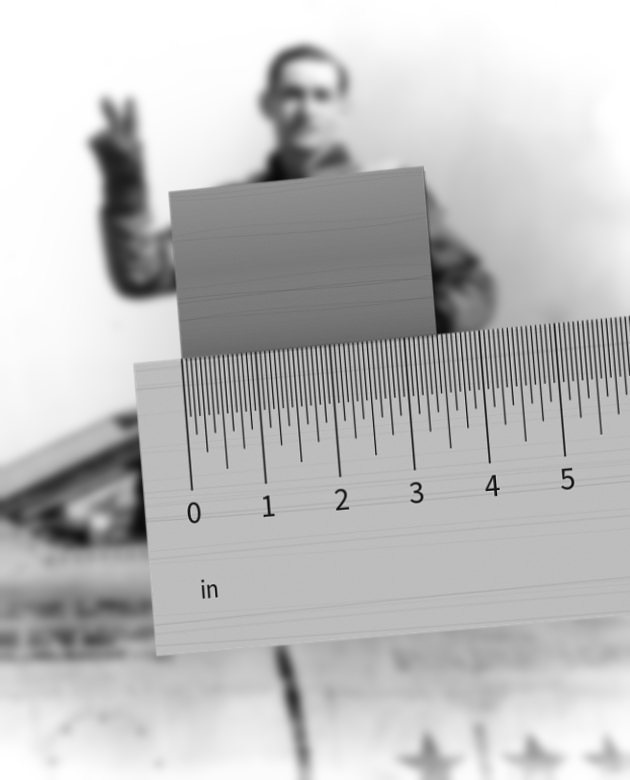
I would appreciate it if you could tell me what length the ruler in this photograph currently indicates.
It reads 3.4375 in
